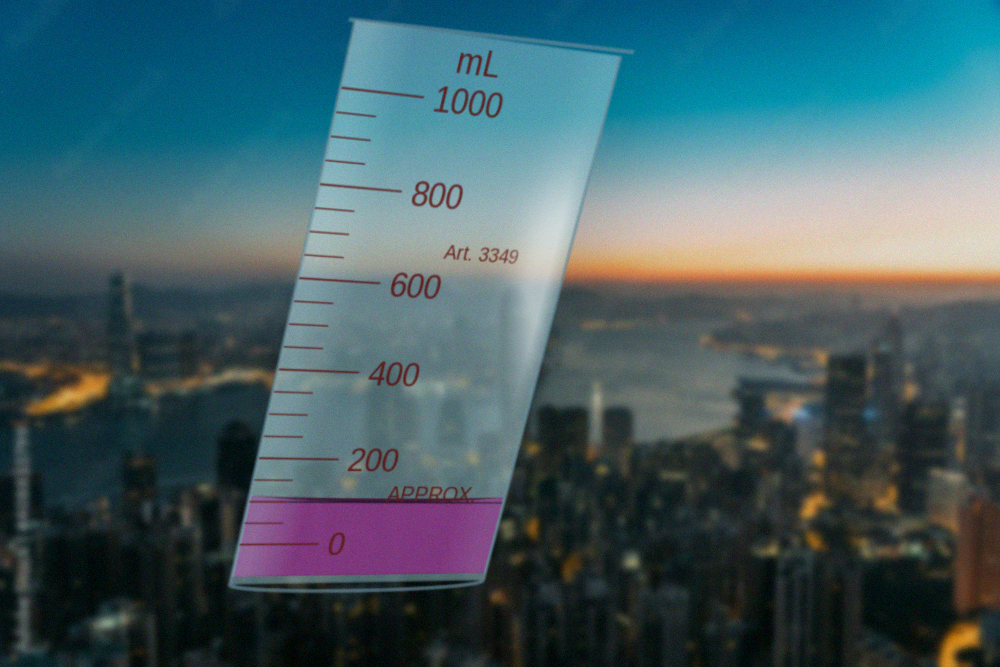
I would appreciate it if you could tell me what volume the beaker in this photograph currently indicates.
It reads 100 mL
